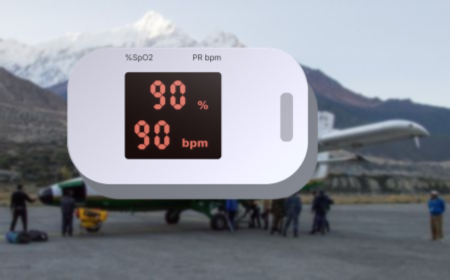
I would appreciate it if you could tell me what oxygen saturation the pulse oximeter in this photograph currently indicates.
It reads 90 %
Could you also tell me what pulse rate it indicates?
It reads 90 bpm
